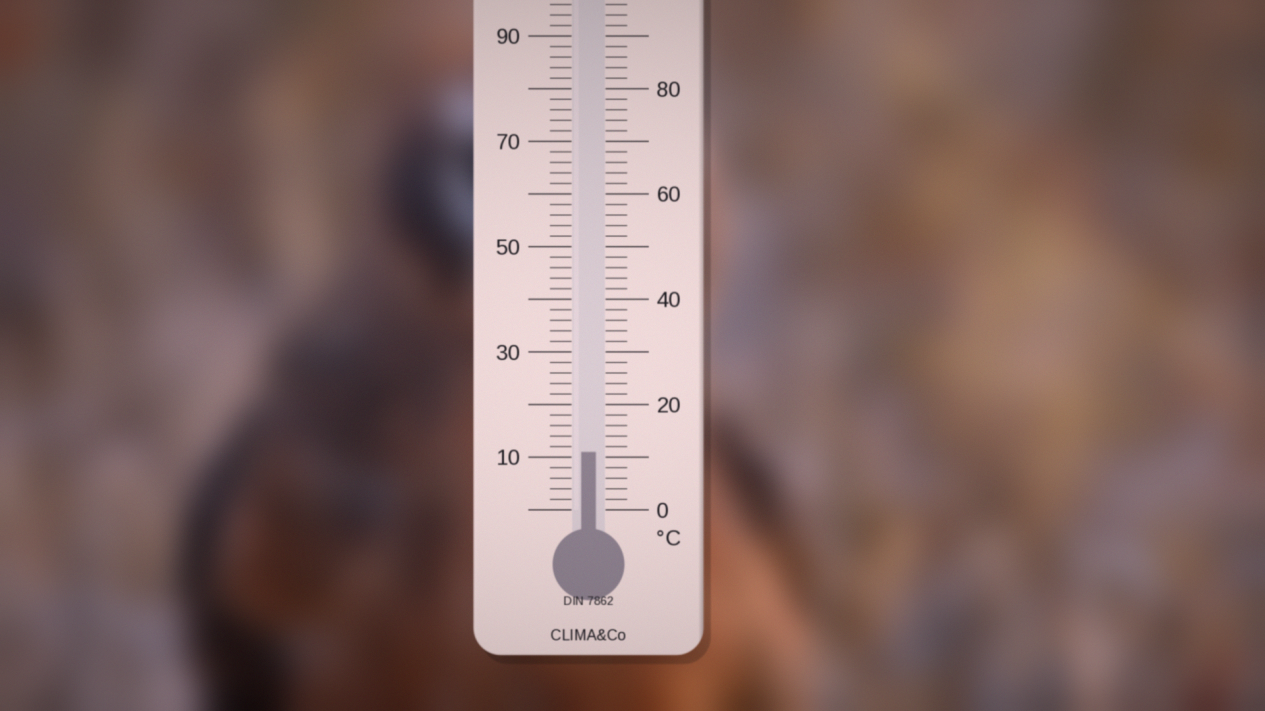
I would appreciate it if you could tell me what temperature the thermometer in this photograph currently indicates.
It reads 11 °C
